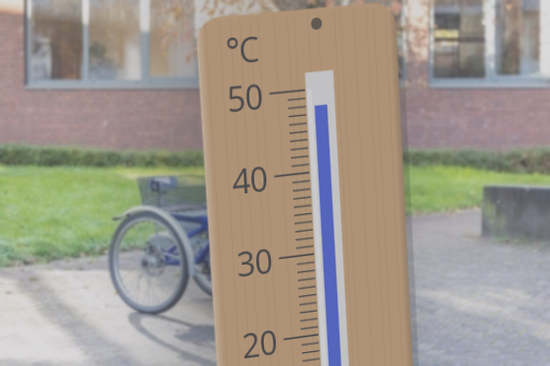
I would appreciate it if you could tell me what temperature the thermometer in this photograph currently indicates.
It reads 48 °C
